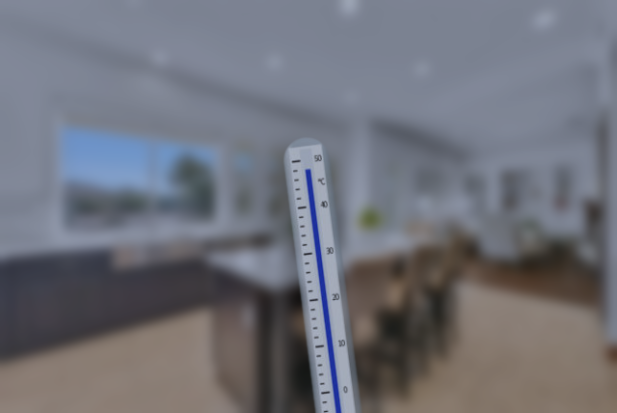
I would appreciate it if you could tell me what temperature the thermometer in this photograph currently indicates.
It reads 48 °C
